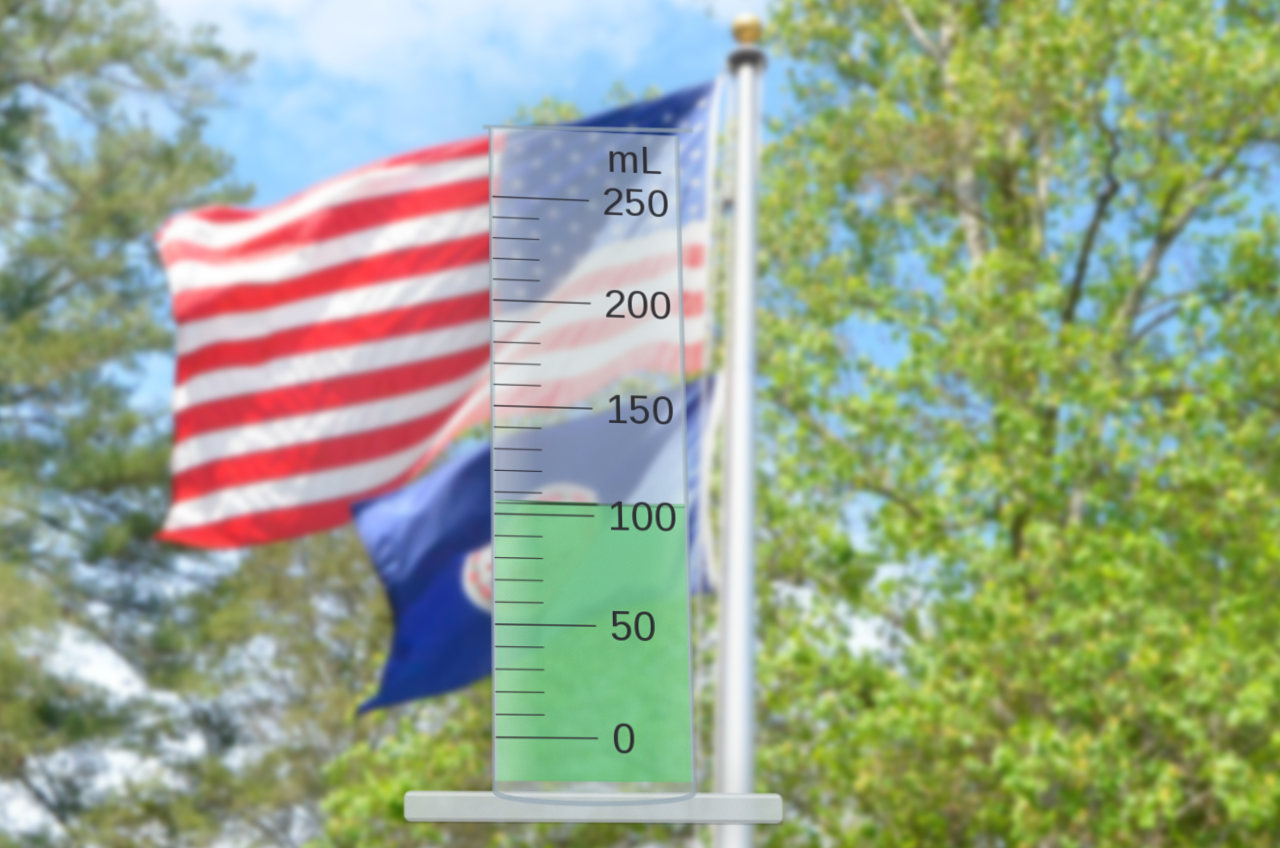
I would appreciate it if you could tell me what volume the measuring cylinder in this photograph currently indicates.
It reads 105 mL
